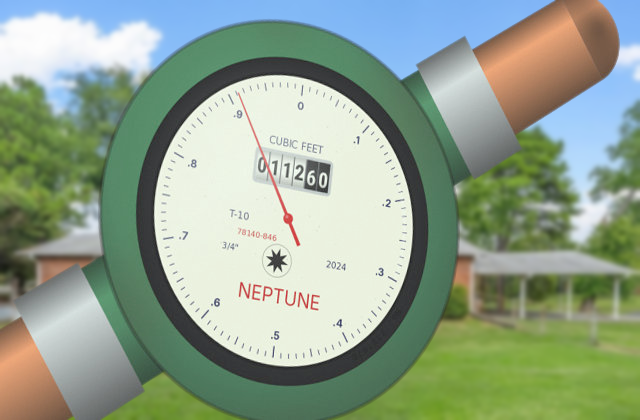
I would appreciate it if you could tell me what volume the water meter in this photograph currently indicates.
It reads 11259.91 ft³
